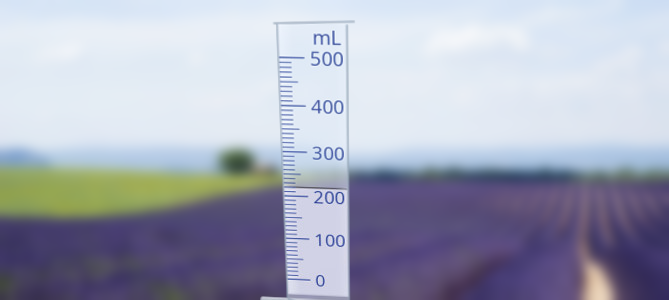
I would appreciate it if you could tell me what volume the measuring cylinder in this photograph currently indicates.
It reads 220 mL
